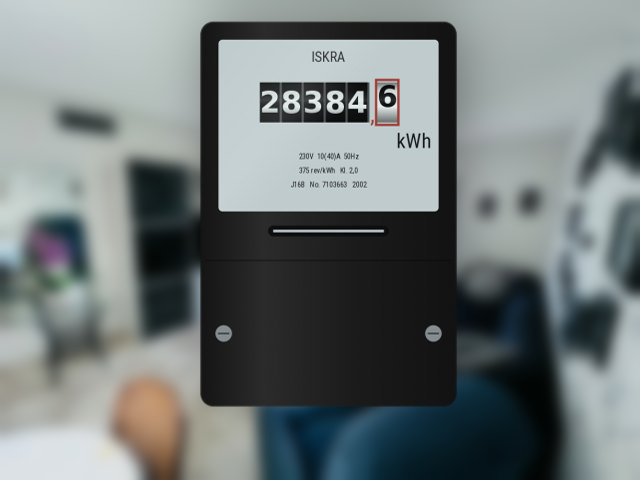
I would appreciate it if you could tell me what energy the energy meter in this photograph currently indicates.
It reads 28384.6 kWh
